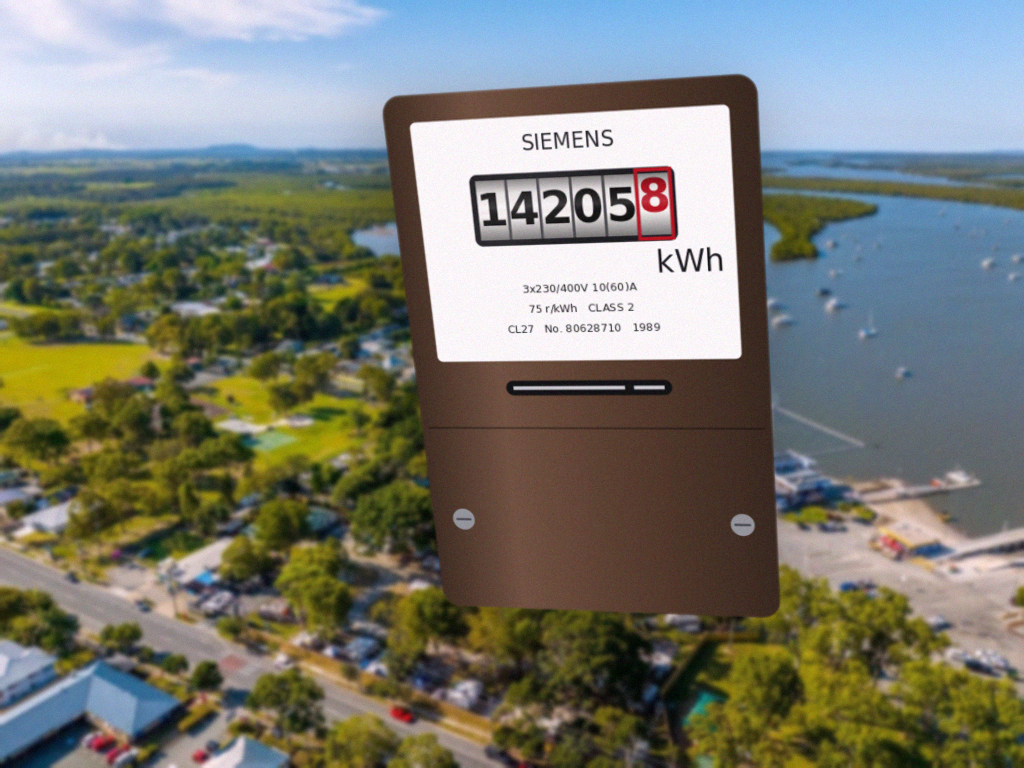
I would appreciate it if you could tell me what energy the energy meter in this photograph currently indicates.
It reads 14205.8 kWh
